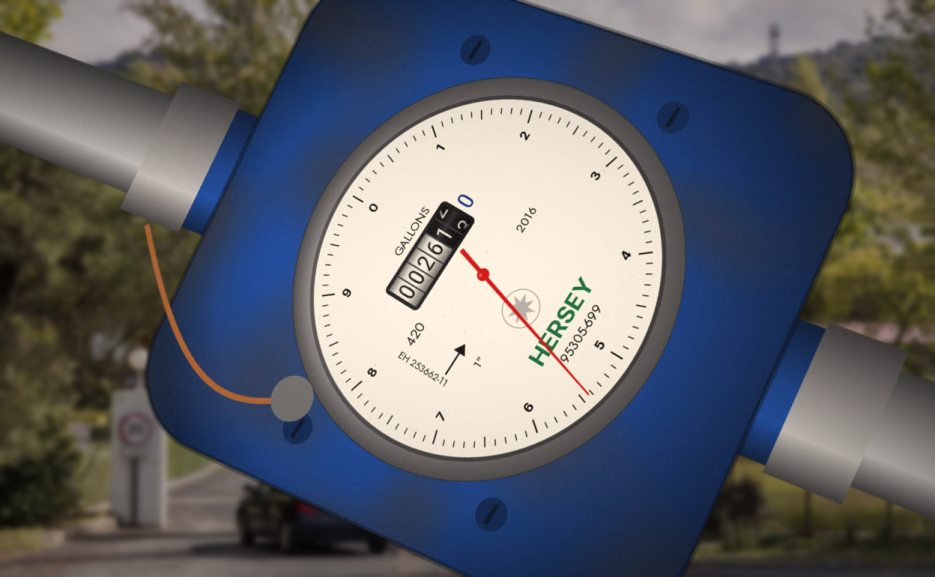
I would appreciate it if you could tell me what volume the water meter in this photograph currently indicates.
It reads 26125.4 gal
